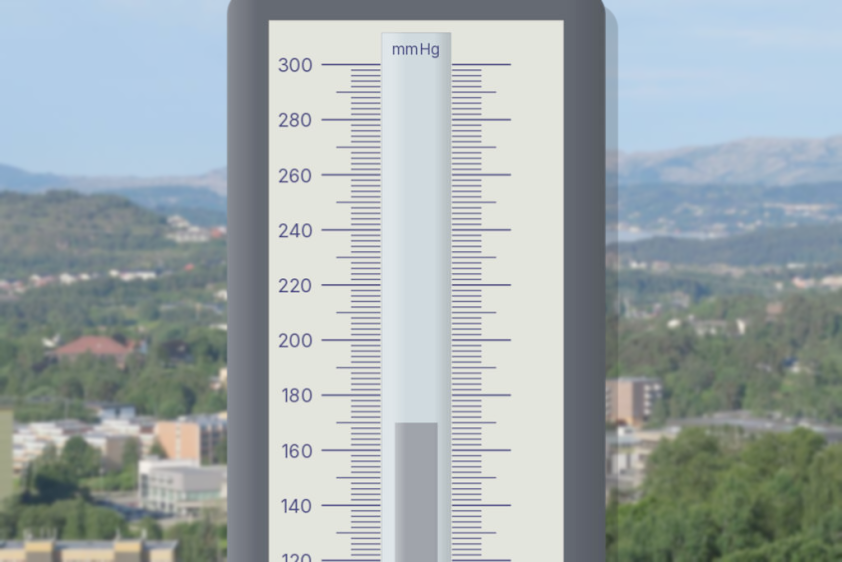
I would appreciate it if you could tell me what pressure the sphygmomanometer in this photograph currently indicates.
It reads 170 mmHg
